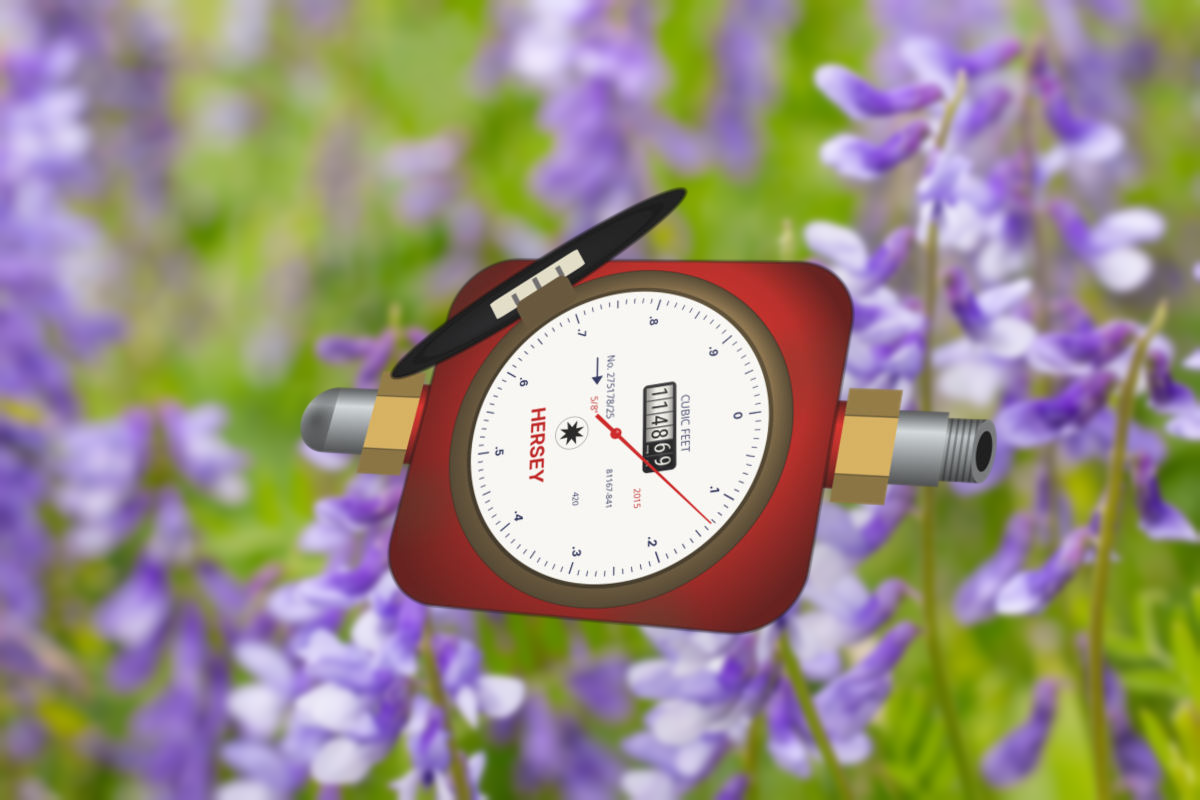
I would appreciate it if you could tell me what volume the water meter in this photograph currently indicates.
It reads 114869.13 ft³
